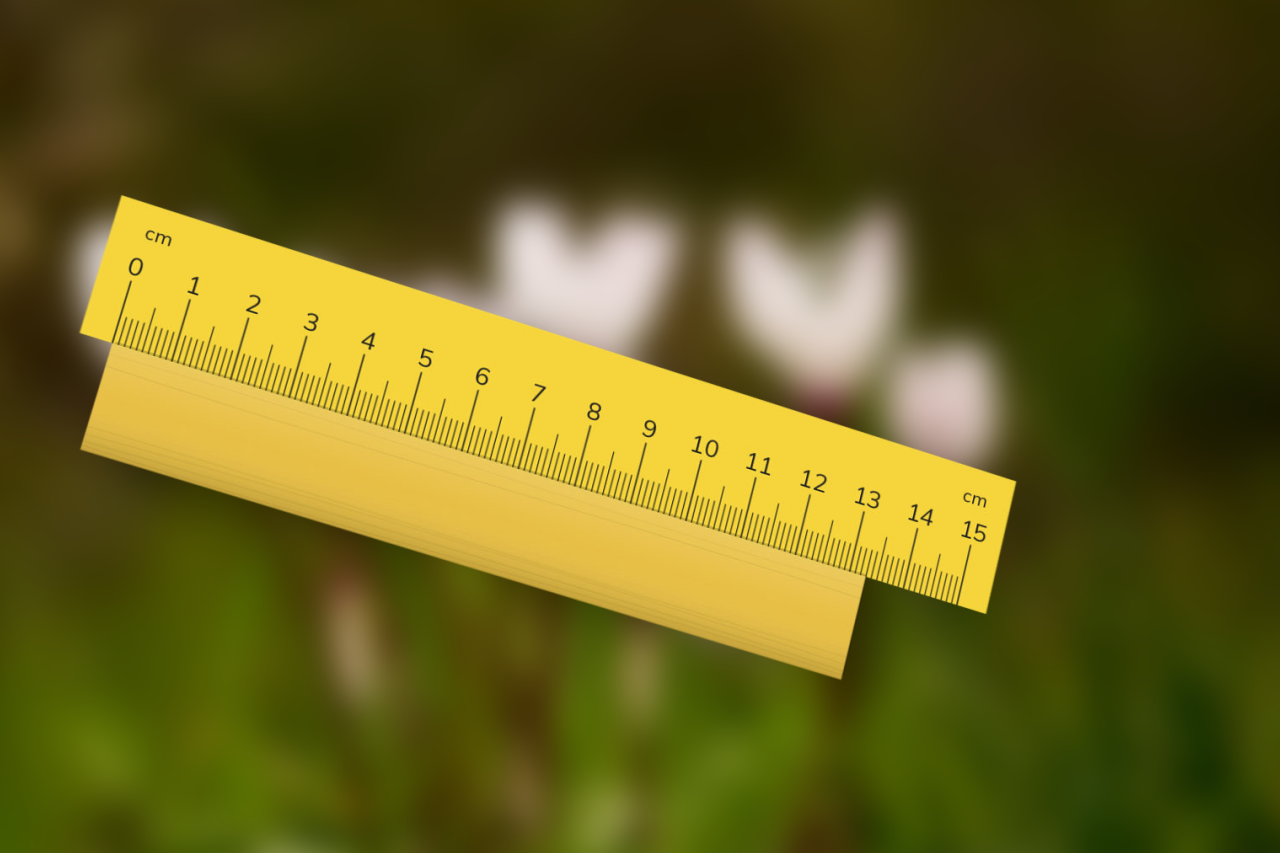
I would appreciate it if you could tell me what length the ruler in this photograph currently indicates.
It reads 13.3 cm
